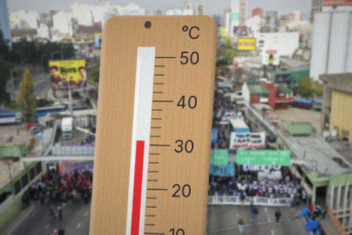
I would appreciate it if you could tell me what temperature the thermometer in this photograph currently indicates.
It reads 31 °C
